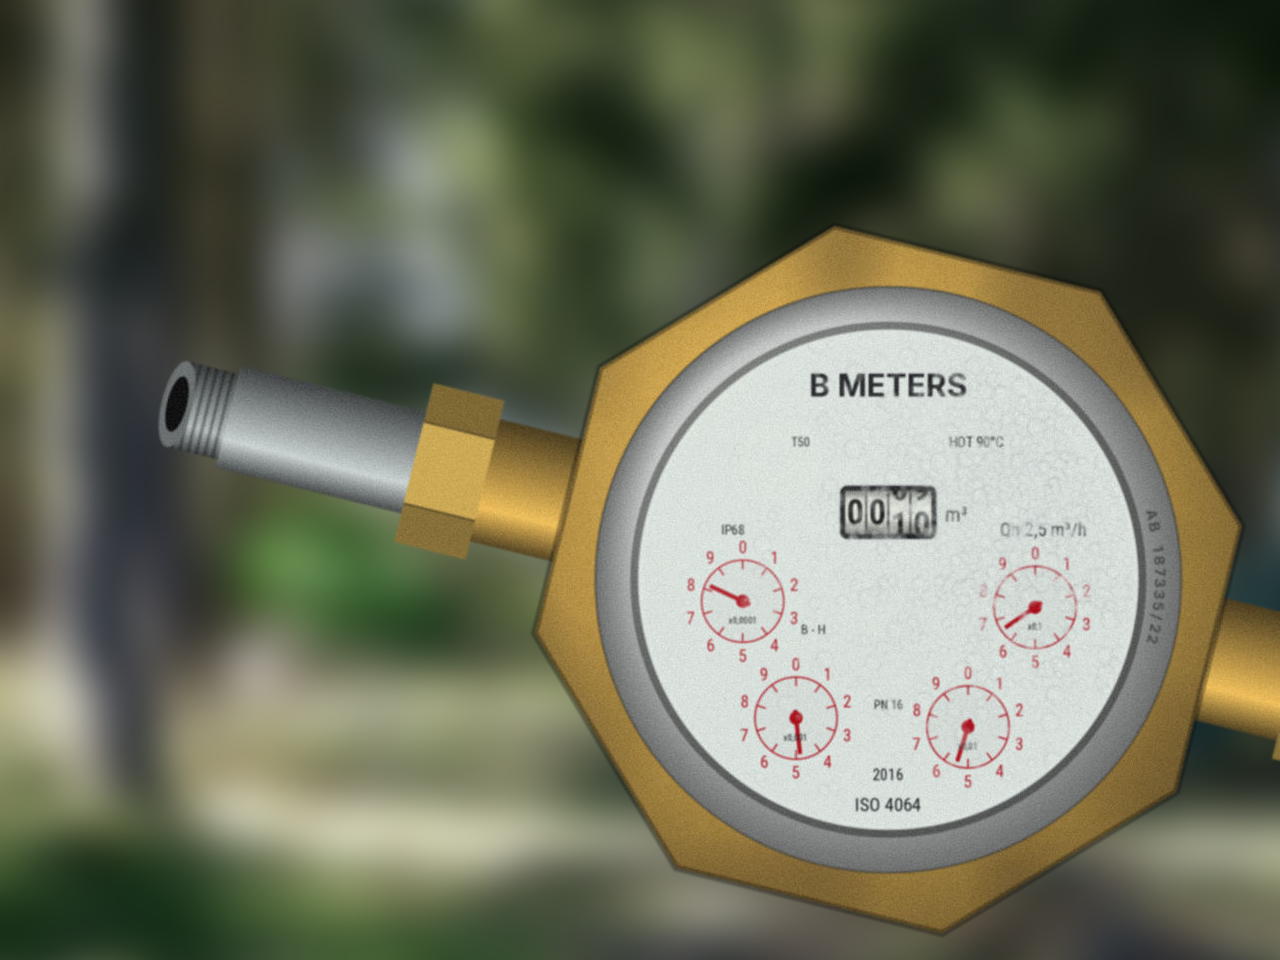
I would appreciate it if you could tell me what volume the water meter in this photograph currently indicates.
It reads 9.6548 m³
